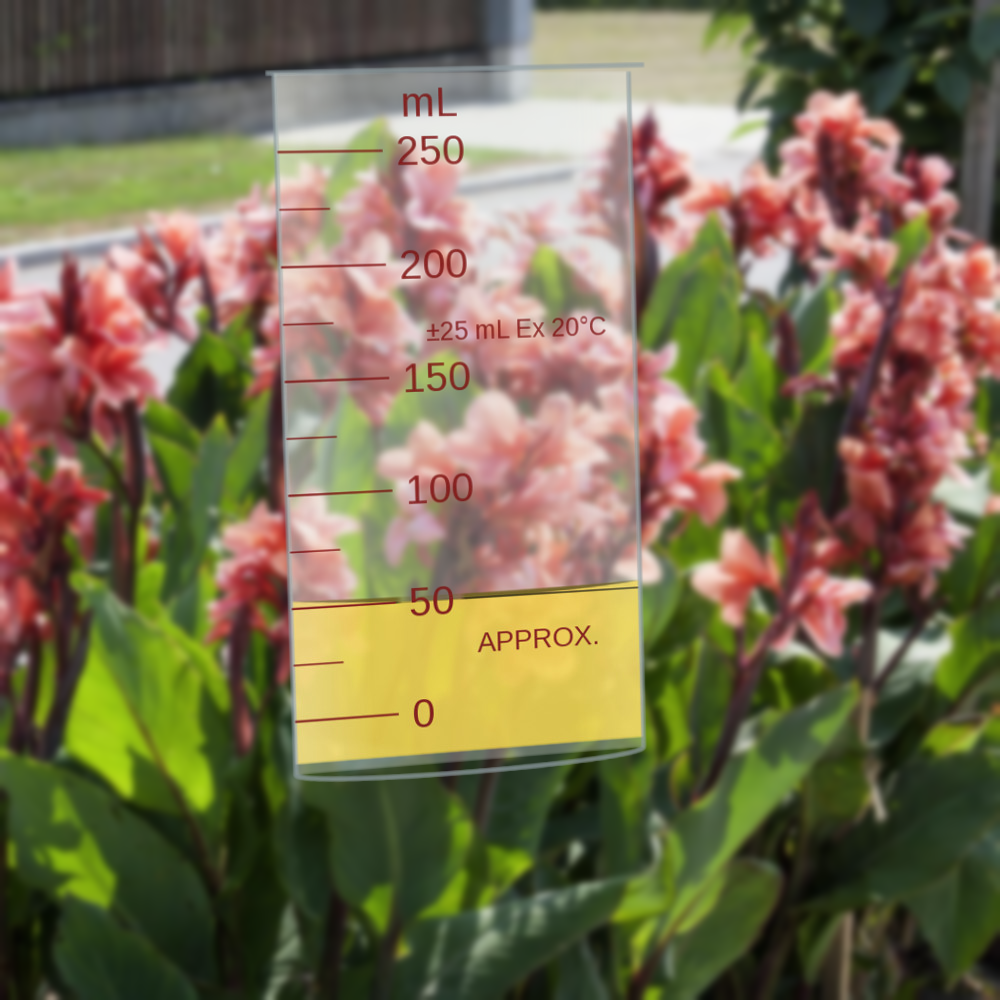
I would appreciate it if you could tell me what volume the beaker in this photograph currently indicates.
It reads 50 mL
